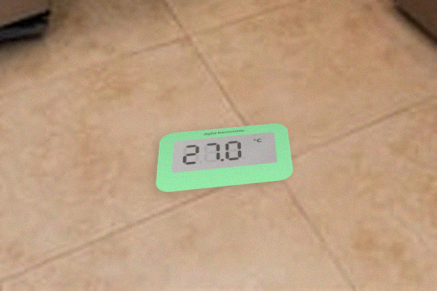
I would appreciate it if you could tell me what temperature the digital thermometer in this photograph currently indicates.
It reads 27.0 °C
